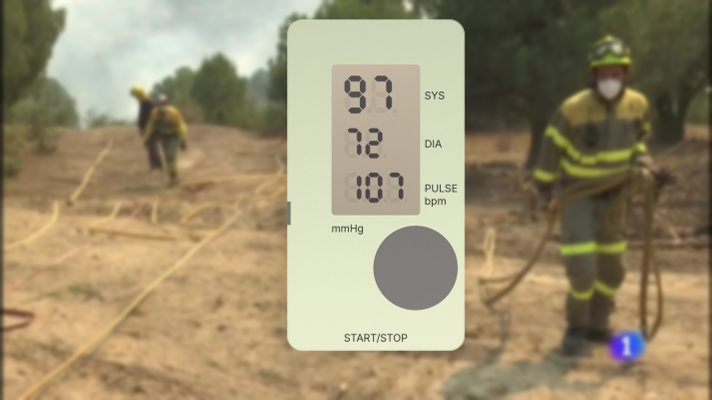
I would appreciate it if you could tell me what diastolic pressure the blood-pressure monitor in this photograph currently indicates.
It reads 72 mmHg
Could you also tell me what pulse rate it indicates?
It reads 107 bpm
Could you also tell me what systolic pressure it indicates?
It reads 97 mmHg
